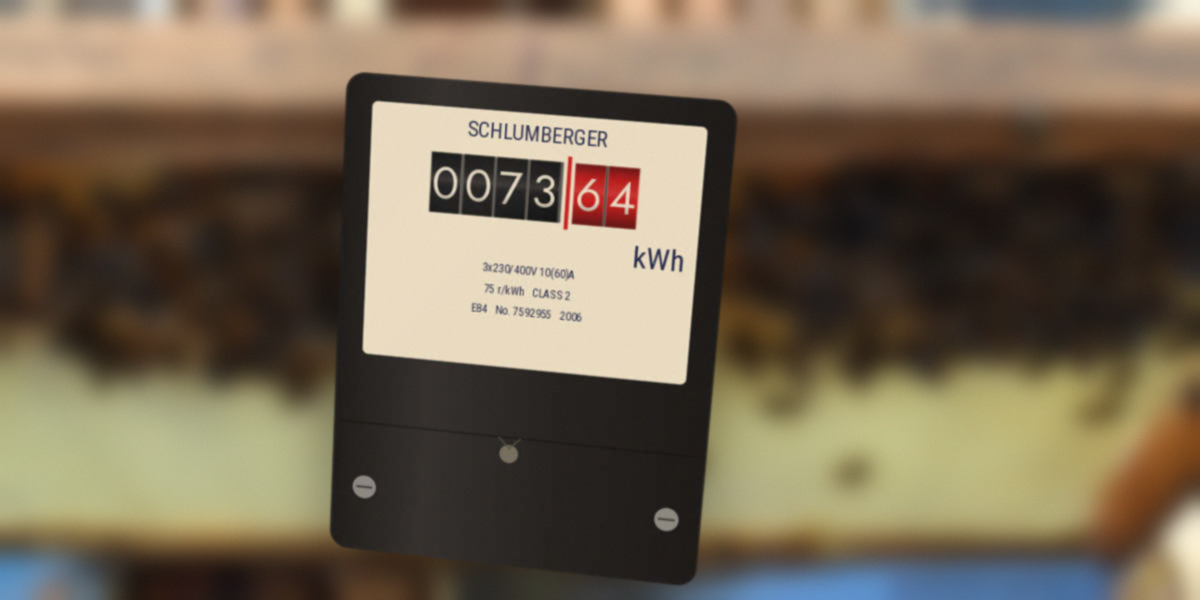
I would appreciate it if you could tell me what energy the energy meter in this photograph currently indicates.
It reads 73.64 kWh
